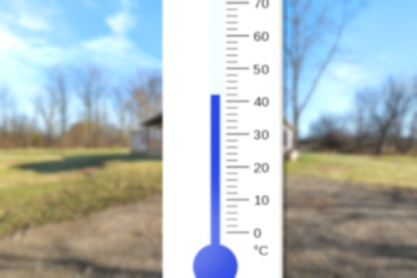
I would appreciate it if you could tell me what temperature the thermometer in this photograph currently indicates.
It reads 42 °C
